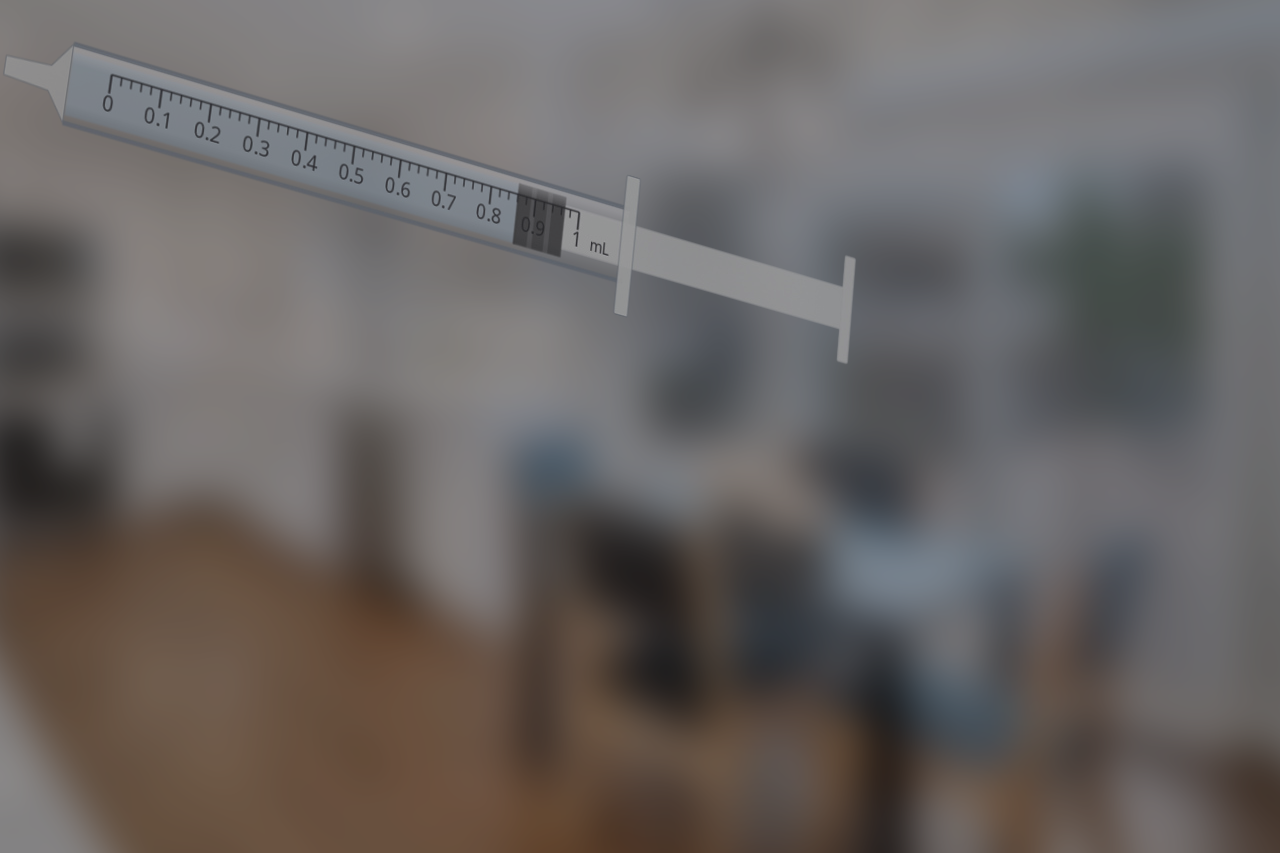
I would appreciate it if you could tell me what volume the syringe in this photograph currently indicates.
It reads 0.86 mL
